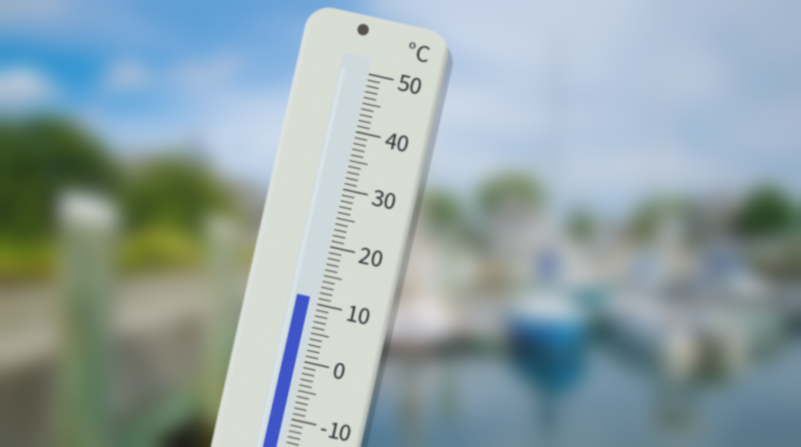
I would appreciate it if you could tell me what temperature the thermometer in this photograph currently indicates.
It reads 11 °C
